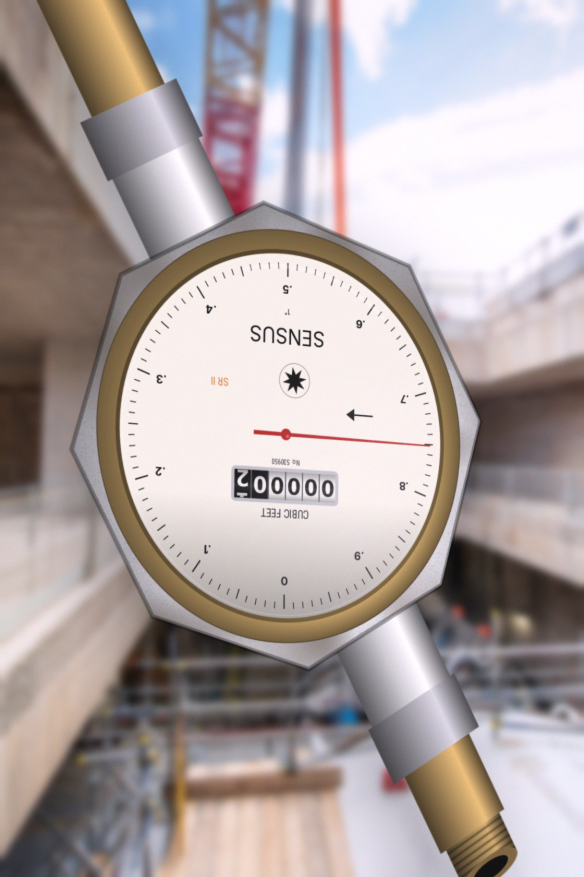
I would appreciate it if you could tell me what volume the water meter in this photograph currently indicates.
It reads 1.75 ft³
